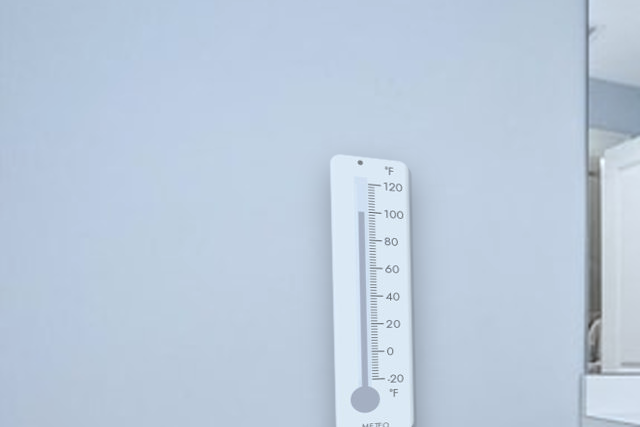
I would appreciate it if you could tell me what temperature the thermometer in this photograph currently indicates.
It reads 100 °F
